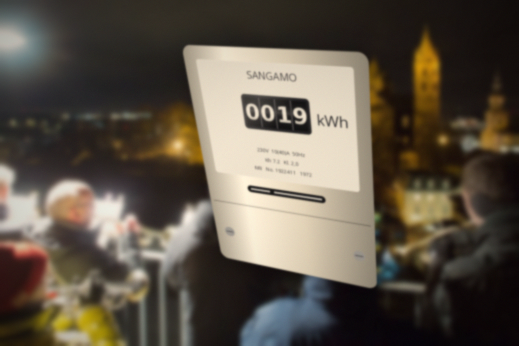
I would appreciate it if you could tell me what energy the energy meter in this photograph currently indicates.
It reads 19 kWh
